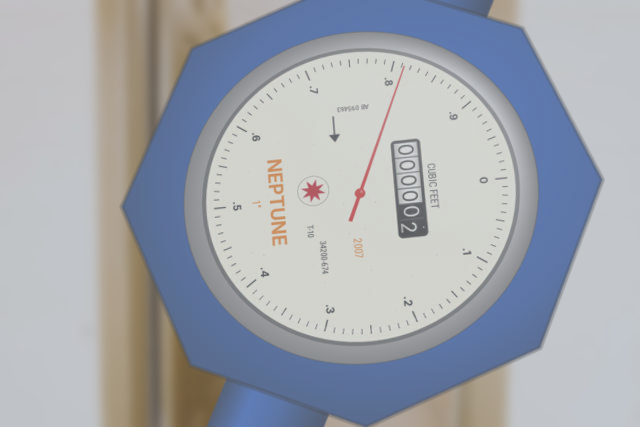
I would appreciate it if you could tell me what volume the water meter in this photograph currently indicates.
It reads 1.81 ft³
